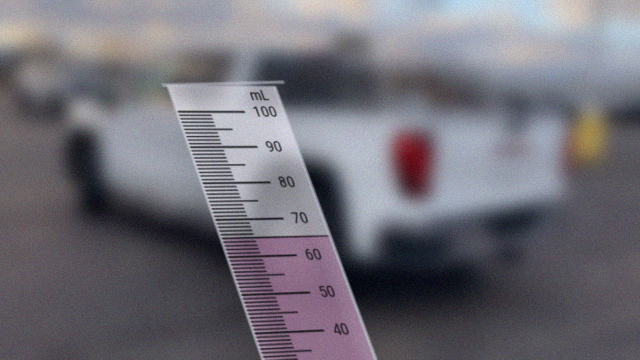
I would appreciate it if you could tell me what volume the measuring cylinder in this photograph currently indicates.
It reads 65 mL
